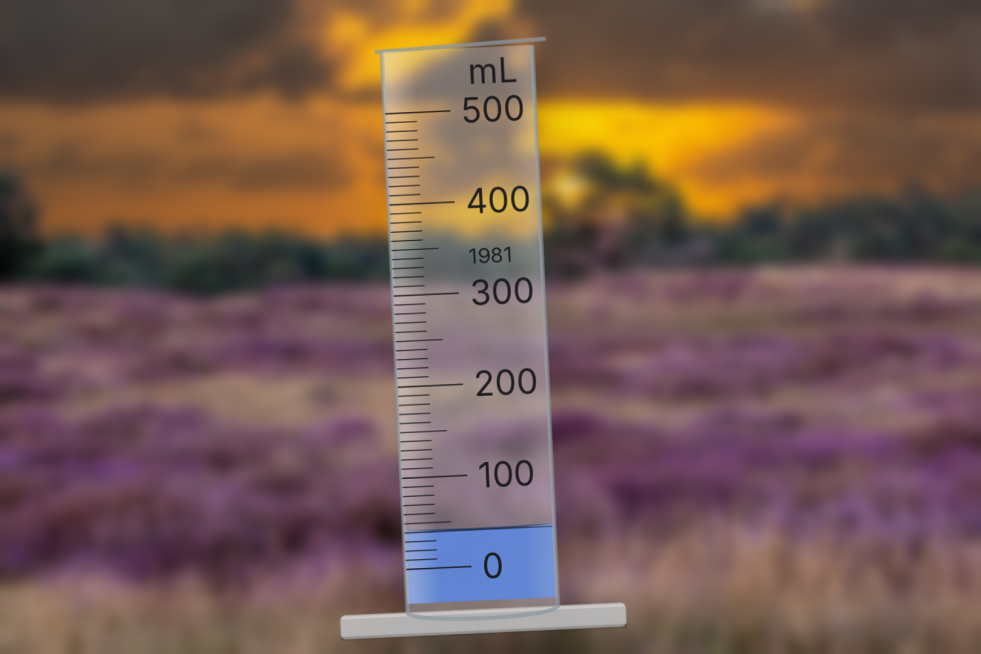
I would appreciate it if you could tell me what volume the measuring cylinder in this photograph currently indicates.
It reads 40 mL
